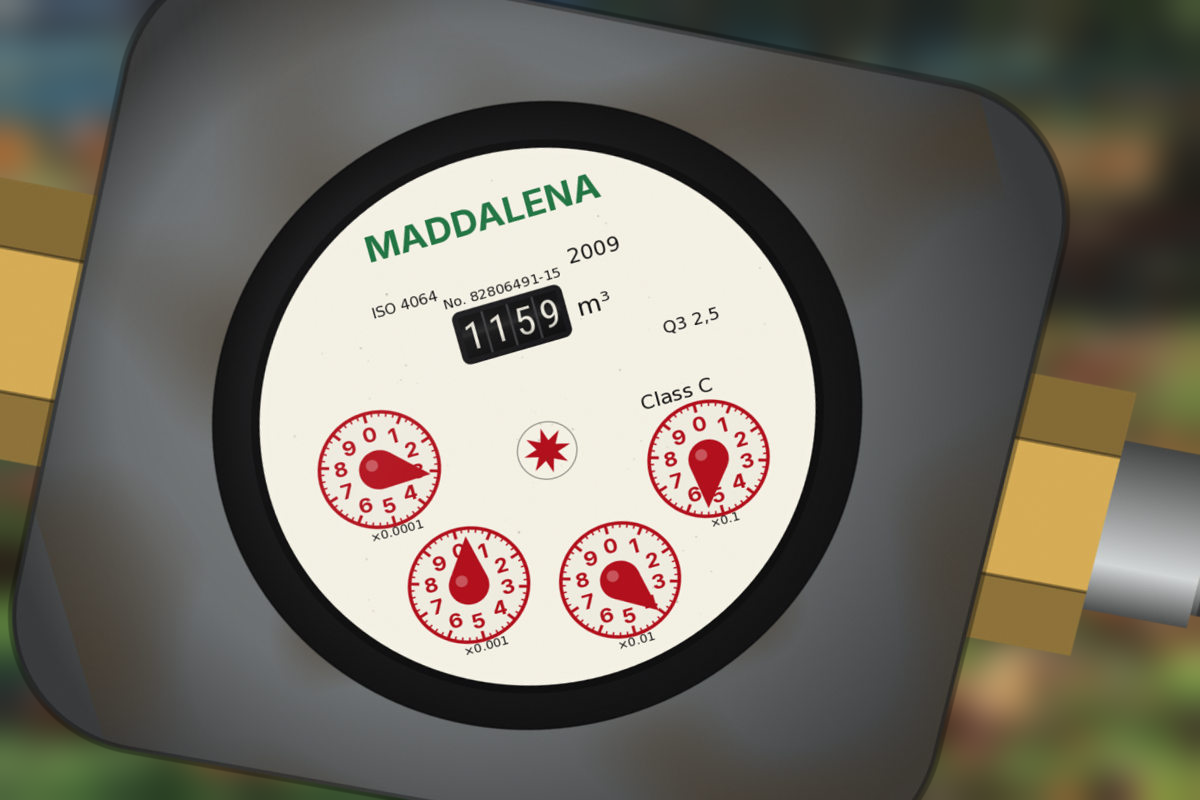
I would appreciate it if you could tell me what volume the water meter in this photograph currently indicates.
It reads 1159.5403 m³
